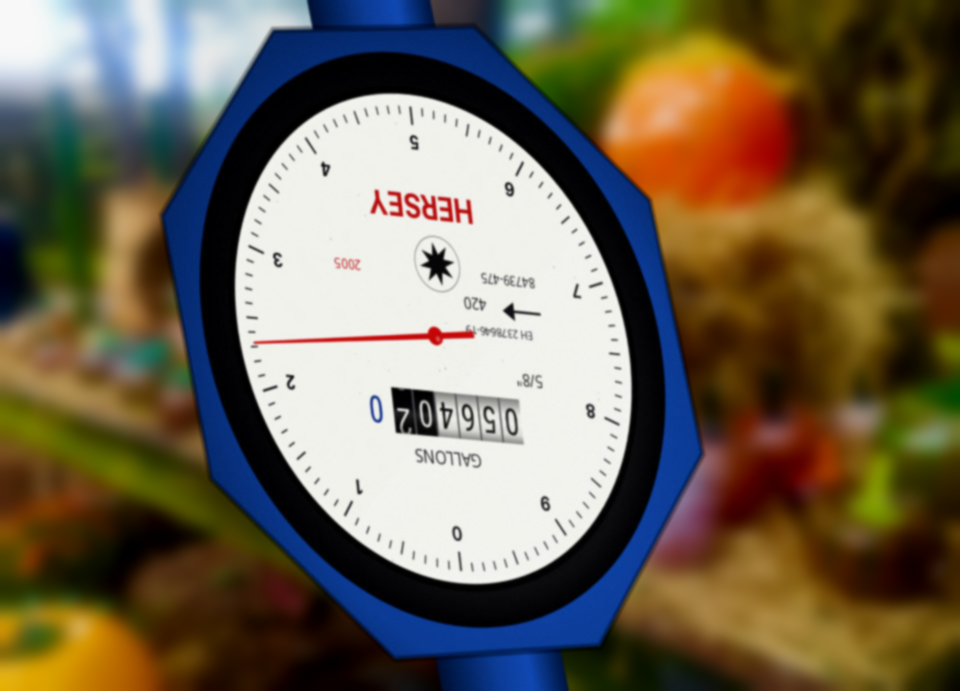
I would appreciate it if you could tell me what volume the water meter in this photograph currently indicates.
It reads 564022.3 gal
